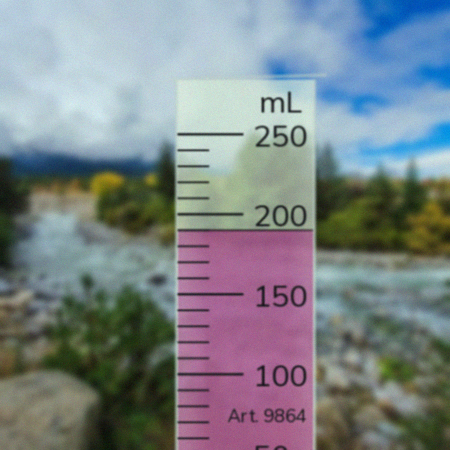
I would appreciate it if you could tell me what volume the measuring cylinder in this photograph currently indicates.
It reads 190 mL
